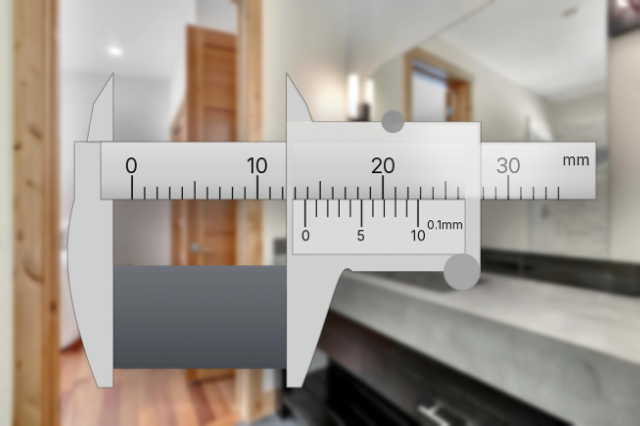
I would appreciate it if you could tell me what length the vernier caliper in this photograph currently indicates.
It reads 13.8 mm
